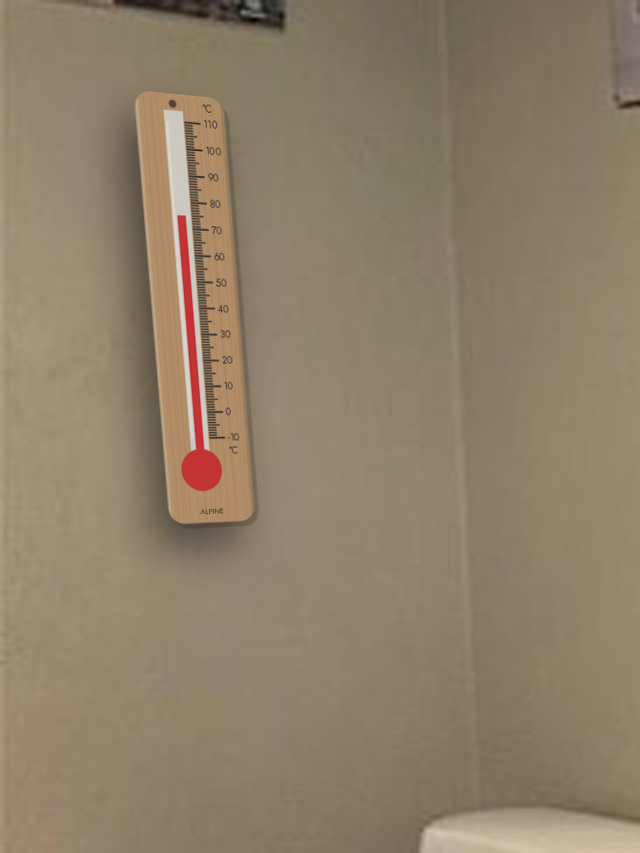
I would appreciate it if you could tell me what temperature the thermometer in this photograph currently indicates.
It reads 75 °C
